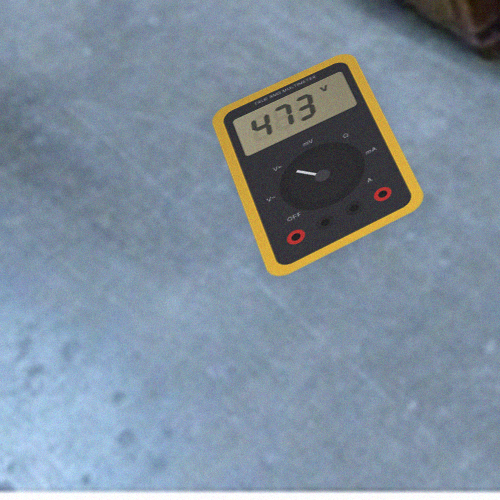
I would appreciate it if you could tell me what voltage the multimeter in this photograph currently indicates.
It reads 473 V
